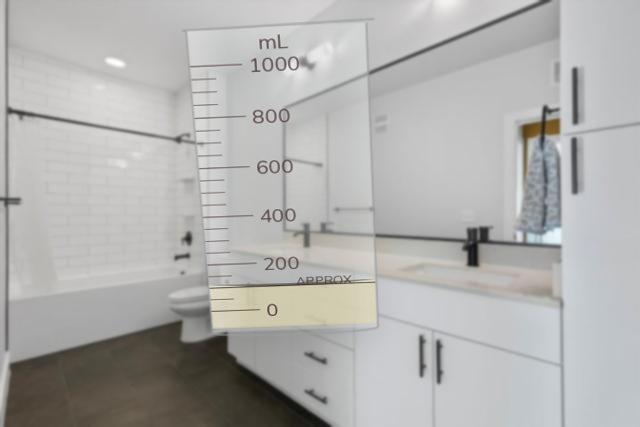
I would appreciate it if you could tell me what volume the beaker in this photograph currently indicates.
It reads 100 mL
